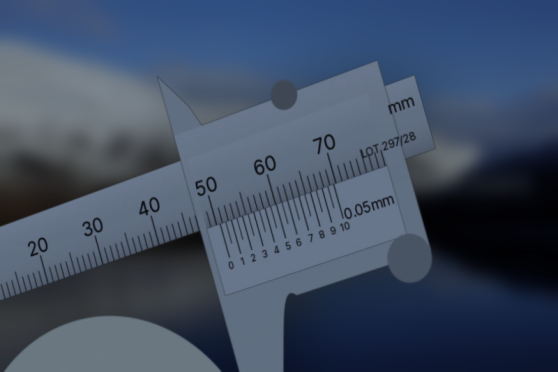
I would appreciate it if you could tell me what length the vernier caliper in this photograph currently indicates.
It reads 50.6 mm
